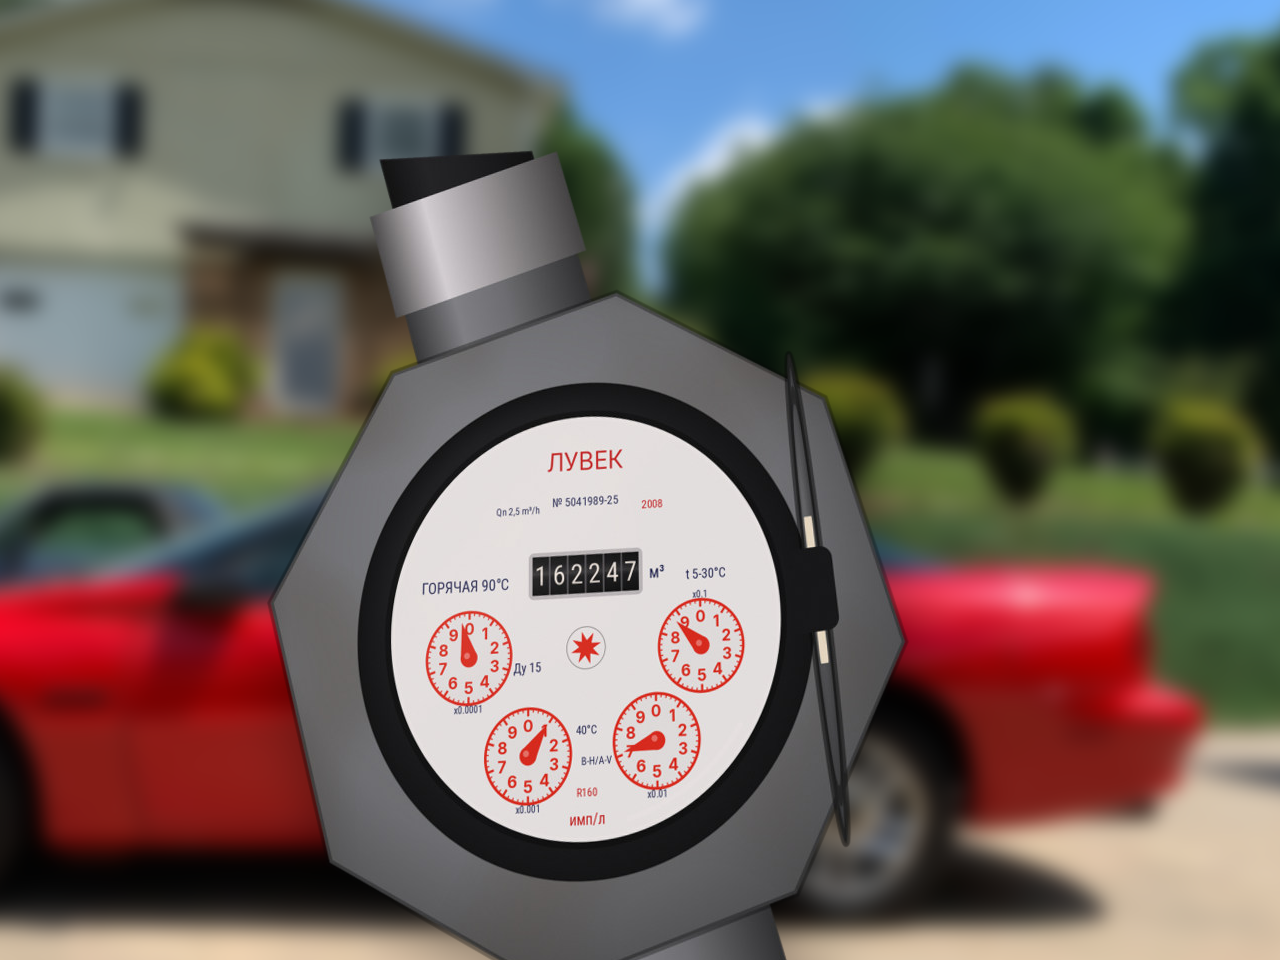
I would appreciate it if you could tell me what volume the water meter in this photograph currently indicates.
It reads 162247.8709 m³
